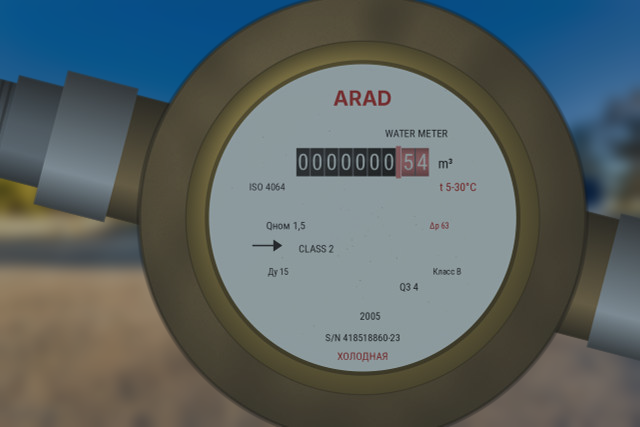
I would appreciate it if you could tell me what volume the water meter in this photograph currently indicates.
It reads 0.54 m³
